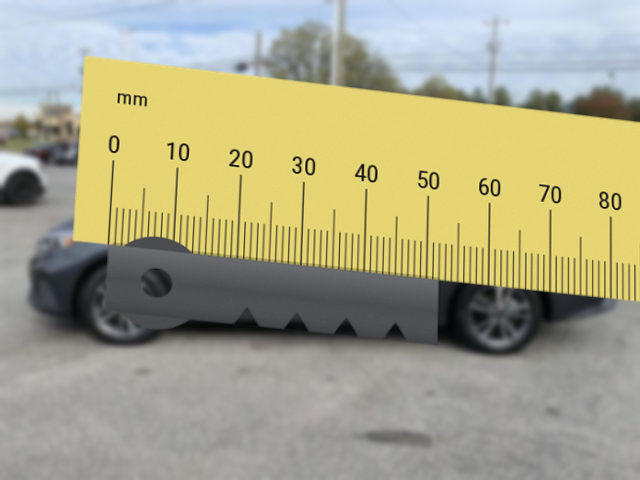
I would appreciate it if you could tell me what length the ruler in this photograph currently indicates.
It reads 52 mm
